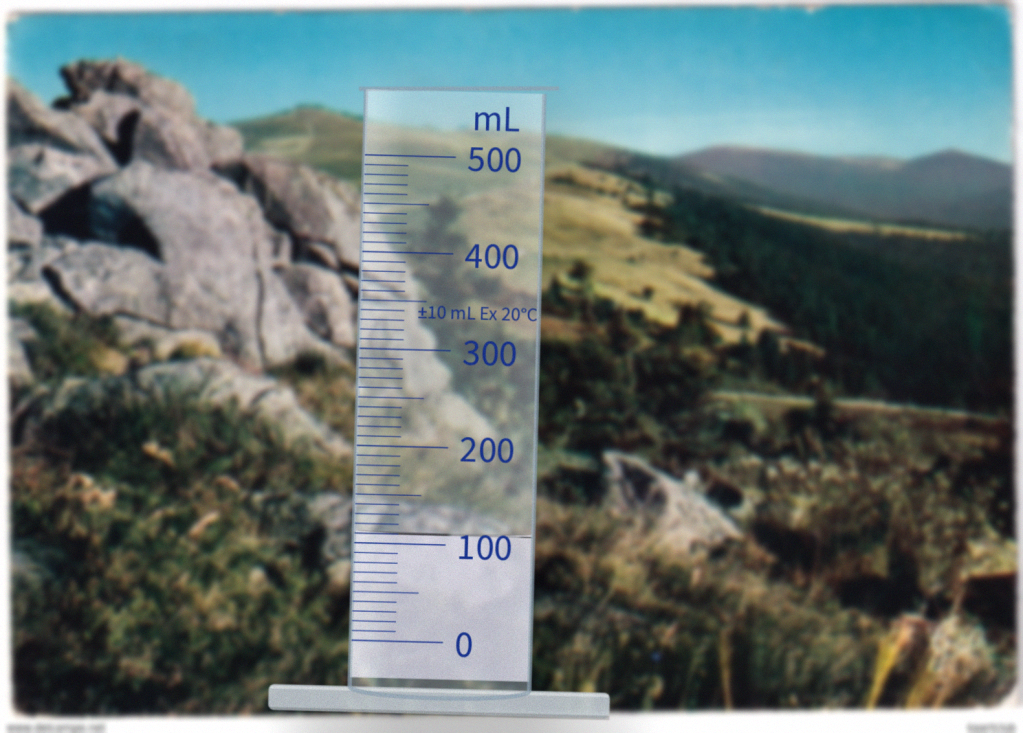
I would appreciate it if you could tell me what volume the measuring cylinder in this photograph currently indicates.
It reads 110 mL
